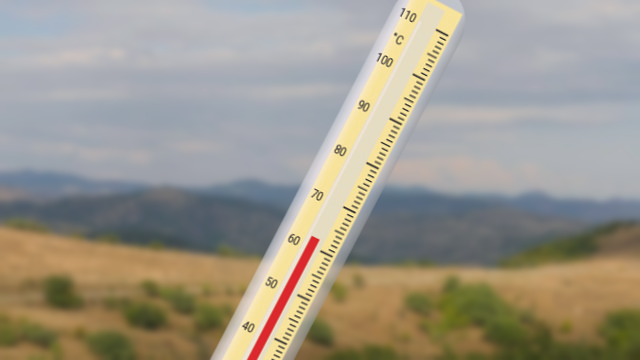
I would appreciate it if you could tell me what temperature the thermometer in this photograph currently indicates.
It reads 62 °C
